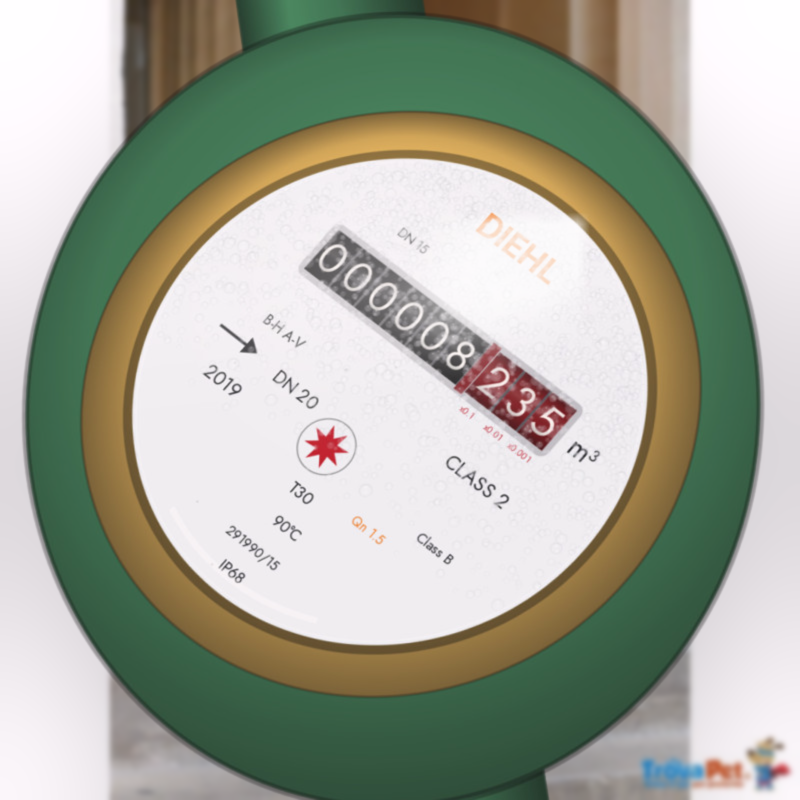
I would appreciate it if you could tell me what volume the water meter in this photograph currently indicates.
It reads 8.235 m³
